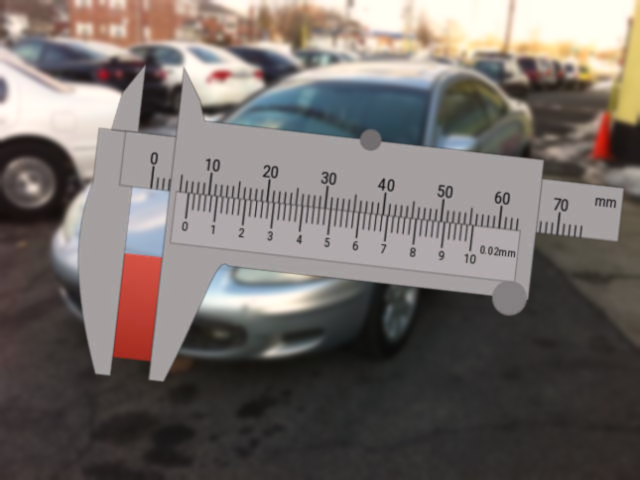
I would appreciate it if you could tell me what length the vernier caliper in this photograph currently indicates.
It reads 6.5 mm
